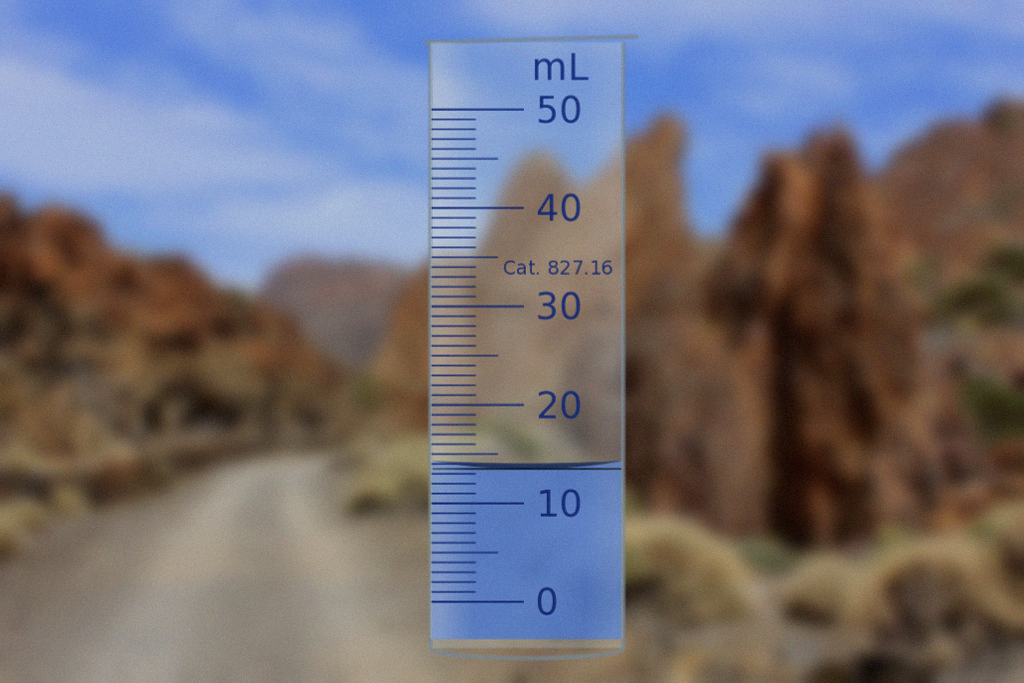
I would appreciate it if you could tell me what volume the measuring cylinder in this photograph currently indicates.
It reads 13.5 mL
